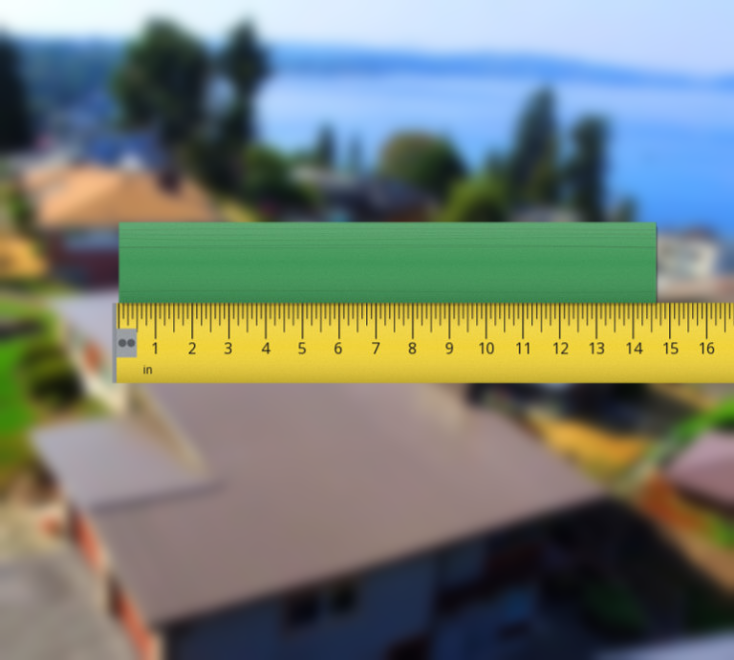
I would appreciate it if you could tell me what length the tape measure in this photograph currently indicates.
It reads 14.625 in
